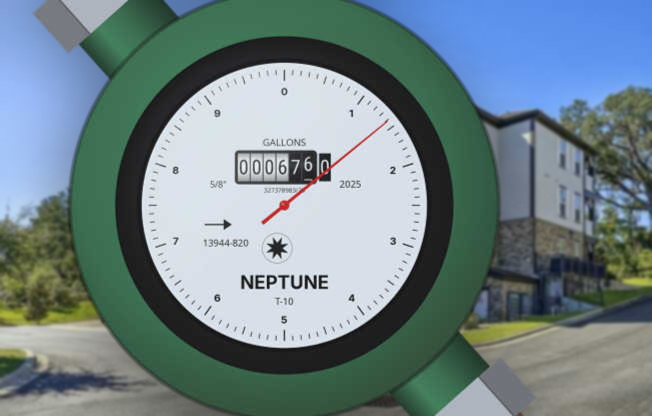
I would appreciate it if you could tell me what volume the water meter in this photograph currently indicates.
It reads 6761.4 gal
